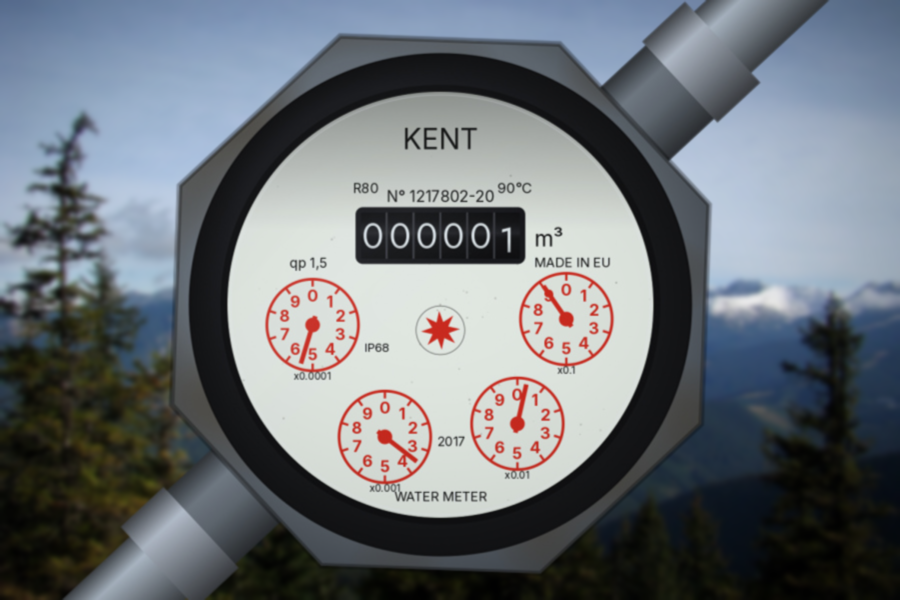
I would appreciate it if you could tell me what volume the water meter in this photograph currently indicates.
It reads 0.9035 m³
